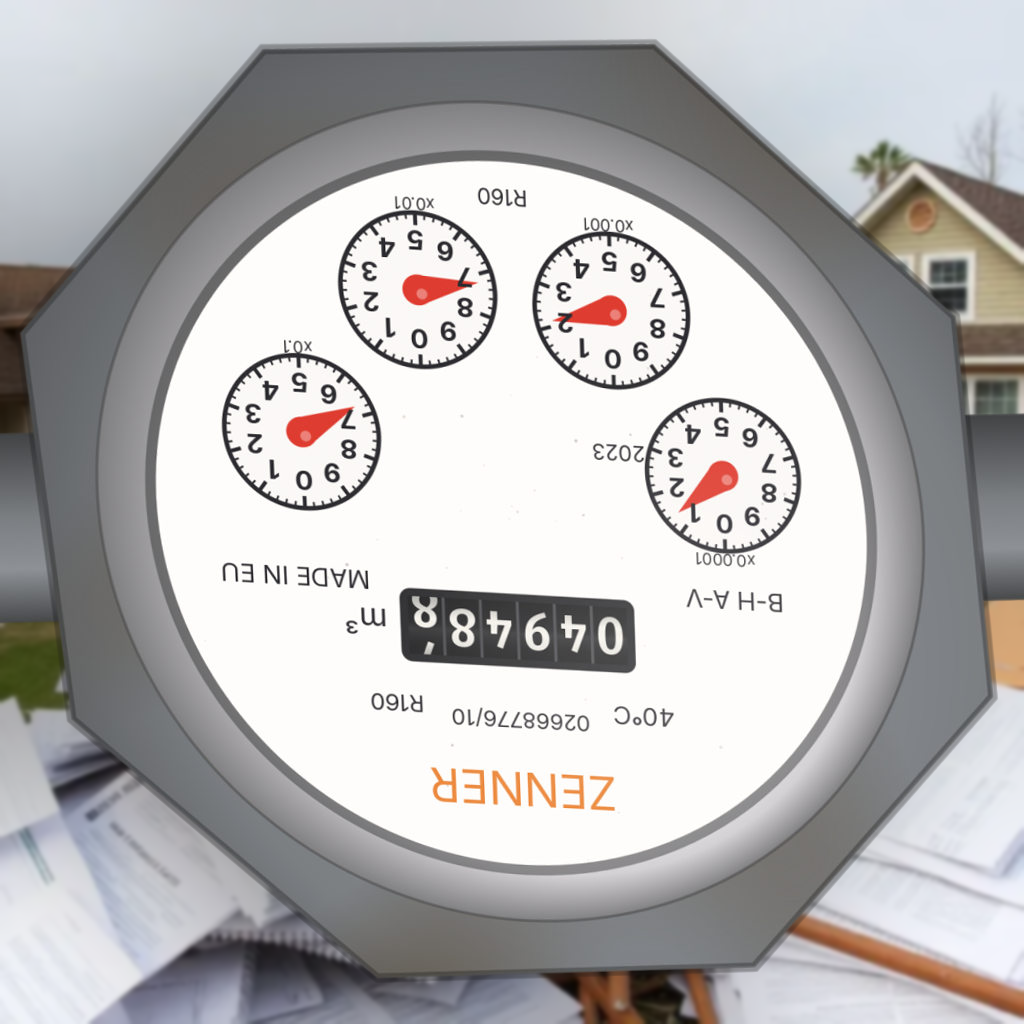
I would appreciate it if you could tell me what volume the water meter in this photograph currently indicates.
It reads 49487.6721 m³
